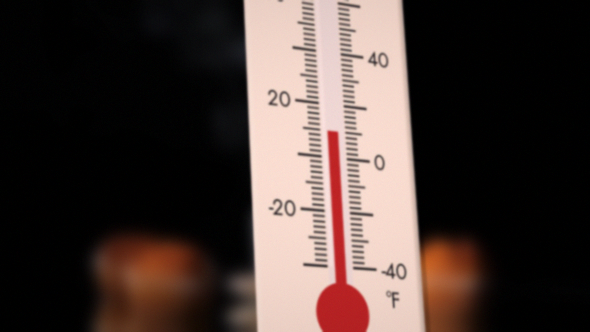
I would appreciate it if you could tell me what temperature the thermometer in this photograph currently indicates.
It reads 10 °F
